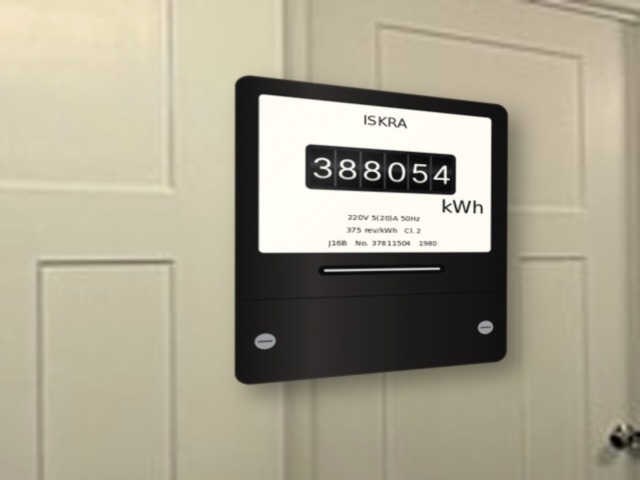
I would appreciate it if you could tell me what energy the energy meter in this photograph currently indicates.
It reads 388054 kWh
